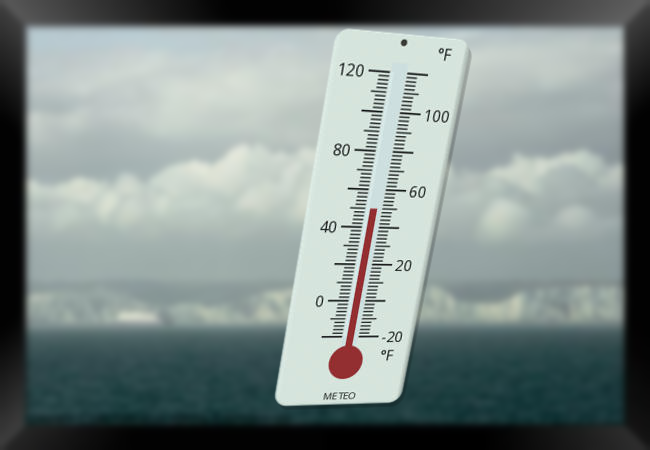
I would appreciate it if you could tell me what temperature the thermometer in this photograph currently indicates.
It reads 50 °F
